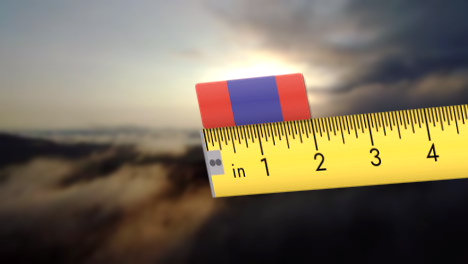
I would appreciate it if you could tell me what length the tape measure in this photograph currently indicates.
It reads 2 in
